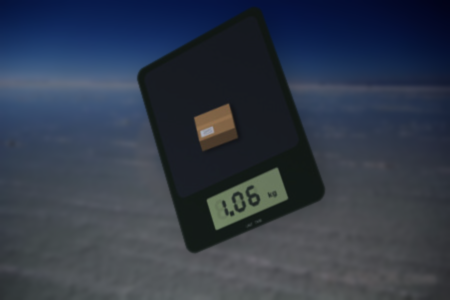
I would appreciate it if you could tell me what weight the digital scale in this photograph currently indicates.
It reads 1.06 kg
